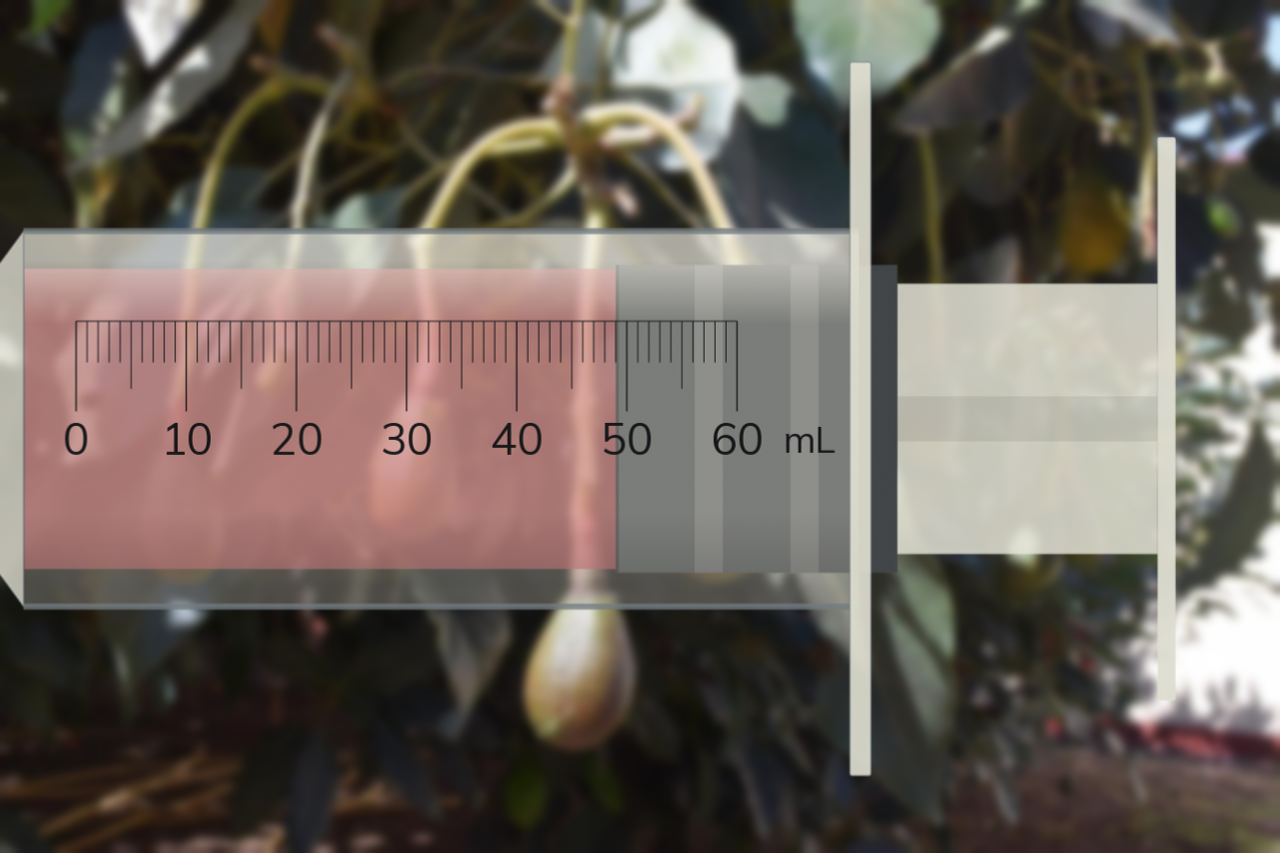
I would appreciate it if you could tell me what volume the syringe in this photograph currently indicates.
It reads 49 mL
